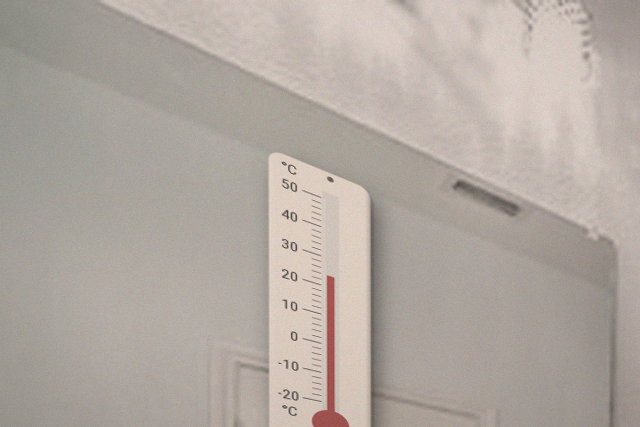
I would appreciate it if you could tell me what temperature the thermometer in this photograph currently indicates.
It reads 24 °C
